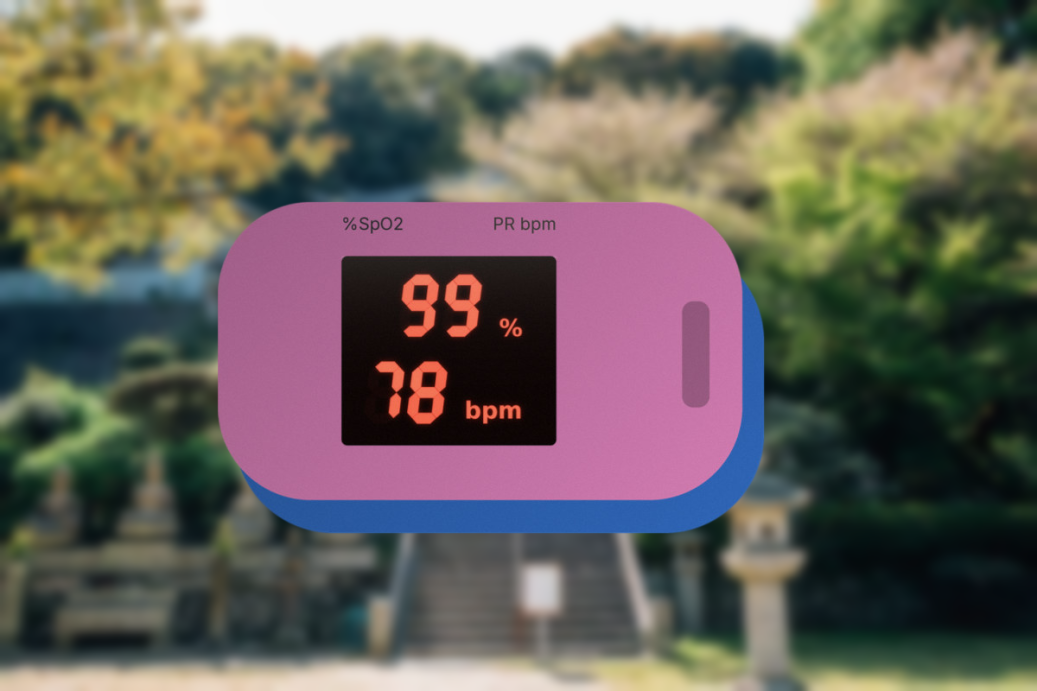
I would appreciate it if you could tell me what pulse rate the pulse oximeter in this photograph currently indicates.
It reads 78 bpm
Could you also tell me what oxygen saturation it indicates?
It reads 99 %
